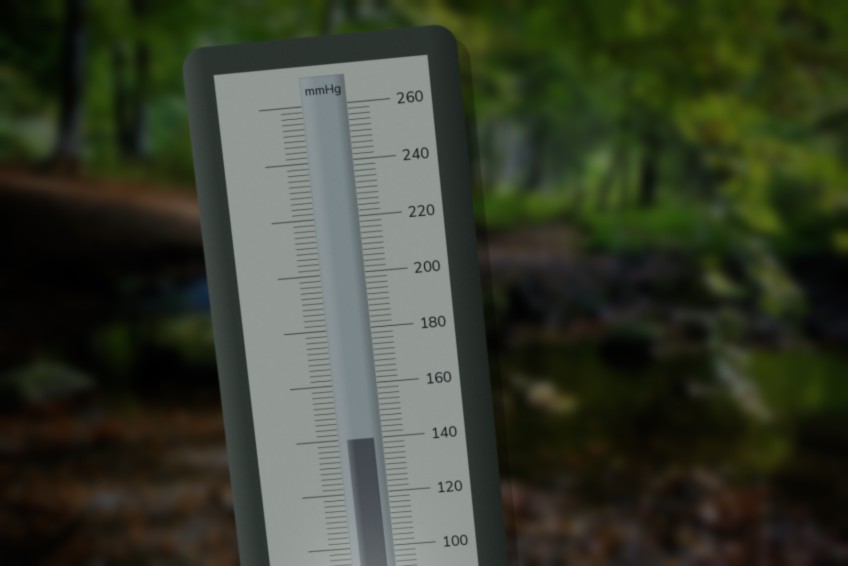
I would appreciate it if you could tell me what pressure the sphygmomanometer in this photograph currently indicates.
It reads 140 mmHg
